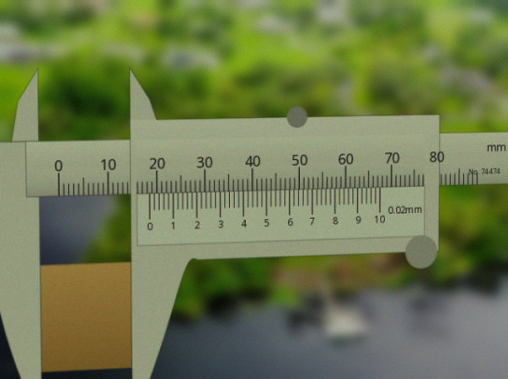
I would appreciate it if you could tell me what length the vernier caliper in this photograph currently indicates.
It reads 18.5 mm
